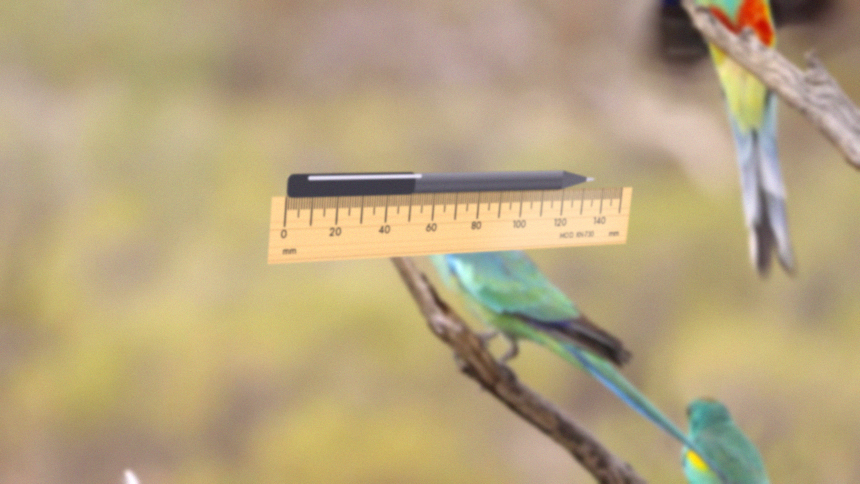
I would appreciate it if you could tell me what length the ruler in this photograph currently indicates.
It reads 135 mm
